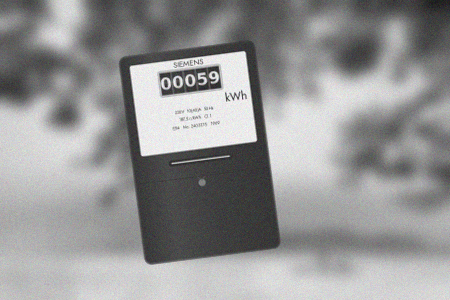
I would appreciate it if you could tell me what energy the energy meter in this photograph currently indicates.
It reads 59 kWh
